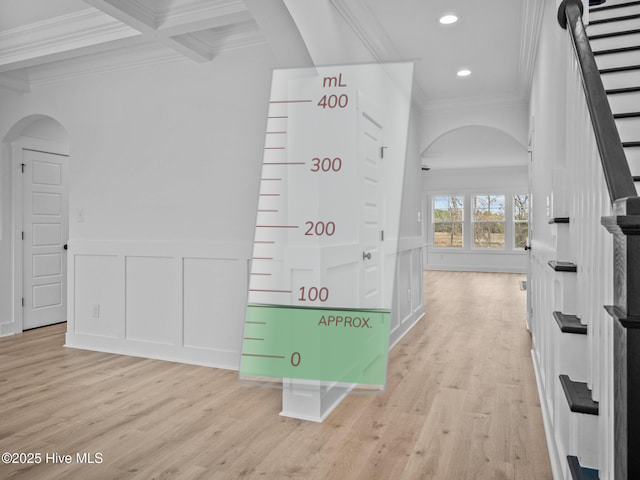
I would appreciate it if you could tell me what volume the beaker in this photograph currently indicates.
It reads 75 mL
